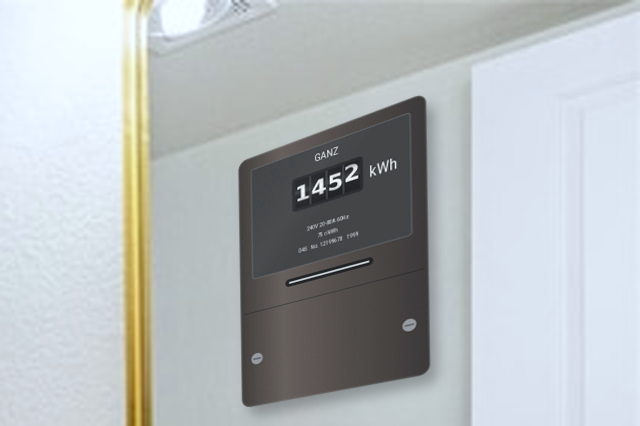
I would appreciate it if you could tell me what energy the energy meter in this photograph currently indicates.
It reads 1452 kWh
